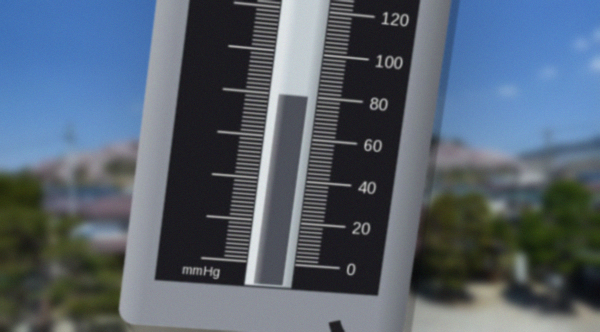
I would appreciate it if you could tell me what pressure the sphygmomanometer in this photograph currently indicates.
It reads 80 mmHg
